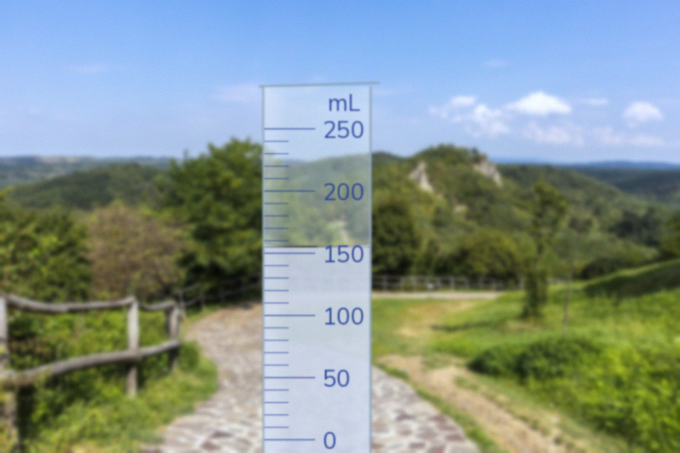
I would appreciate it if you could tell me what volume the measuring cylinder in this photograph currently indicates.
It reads 155 mL
